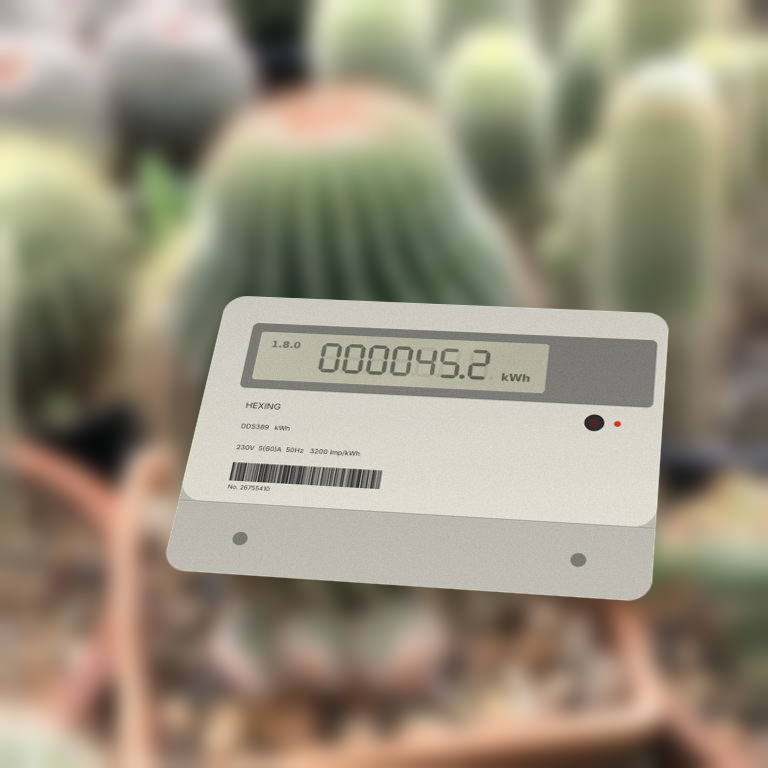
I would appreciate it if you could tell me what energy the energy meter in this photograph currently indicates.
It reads 45.2 kWh
